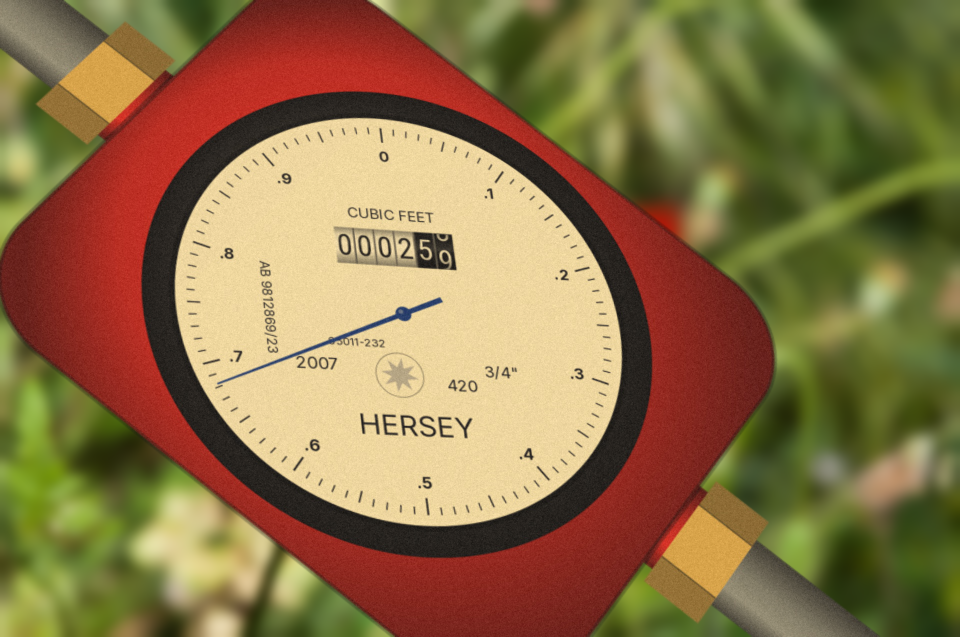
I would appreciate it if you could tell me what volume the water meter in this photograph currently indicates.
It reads 258.68 ft³
